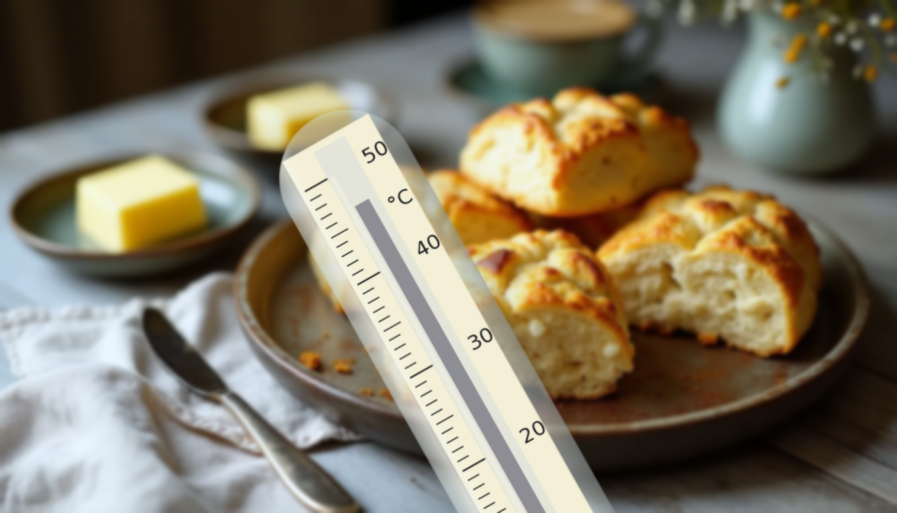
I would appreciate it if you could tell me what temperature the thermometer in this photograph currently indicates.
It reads 46.5 °C
